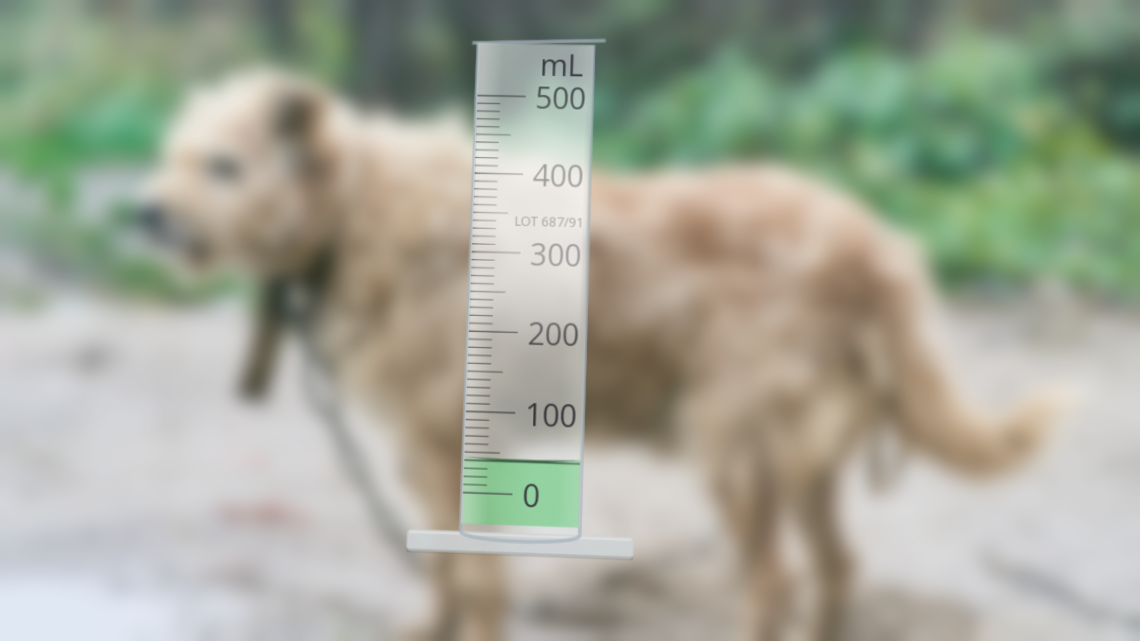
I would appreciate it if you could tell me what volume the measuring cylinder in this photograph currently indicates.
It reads 40 mL
